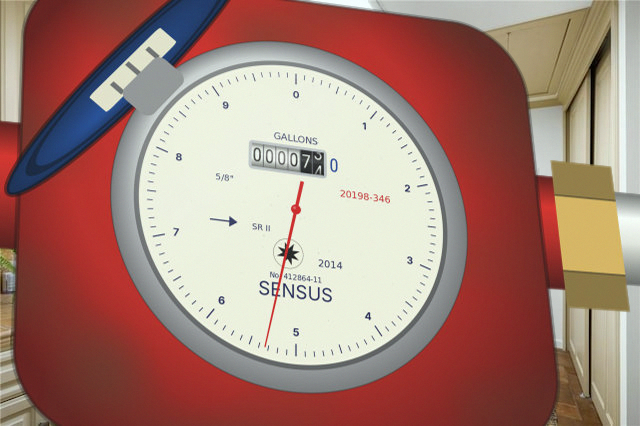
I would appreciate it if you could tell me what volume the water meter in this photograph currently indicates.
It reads 735.3 gal
